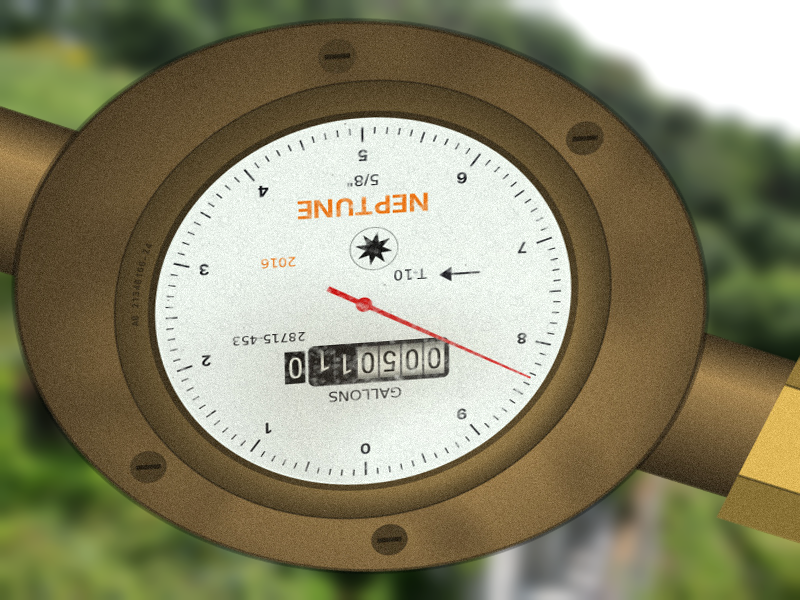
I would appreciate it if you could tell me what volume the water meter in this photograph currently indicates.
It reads 50108.3 gal
